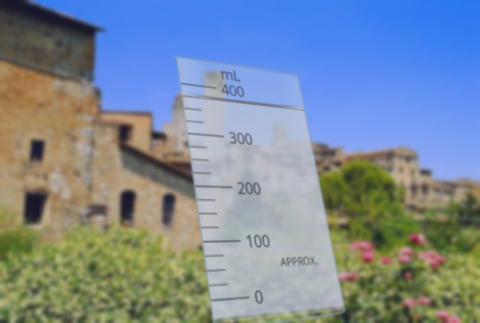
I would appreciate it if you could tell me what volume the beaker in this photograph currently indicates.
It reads 375 mL
